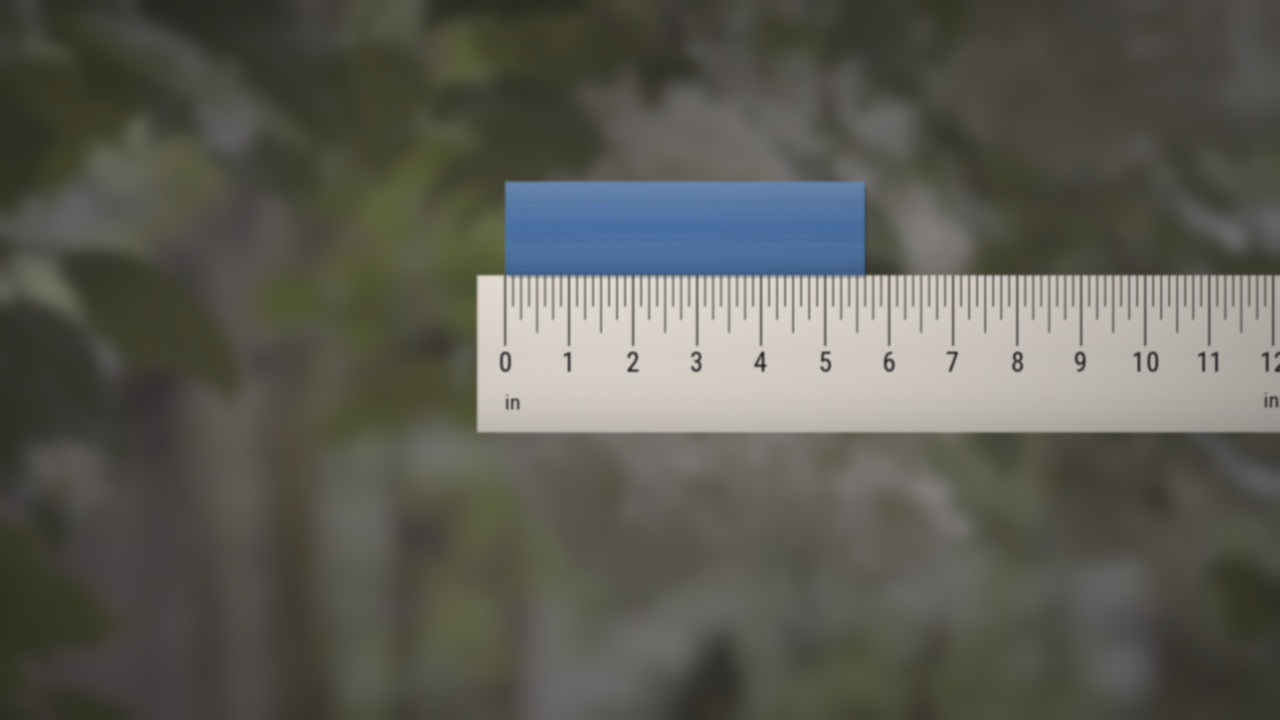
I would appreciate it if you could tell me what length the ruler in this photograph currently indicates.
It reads 5.625 in
